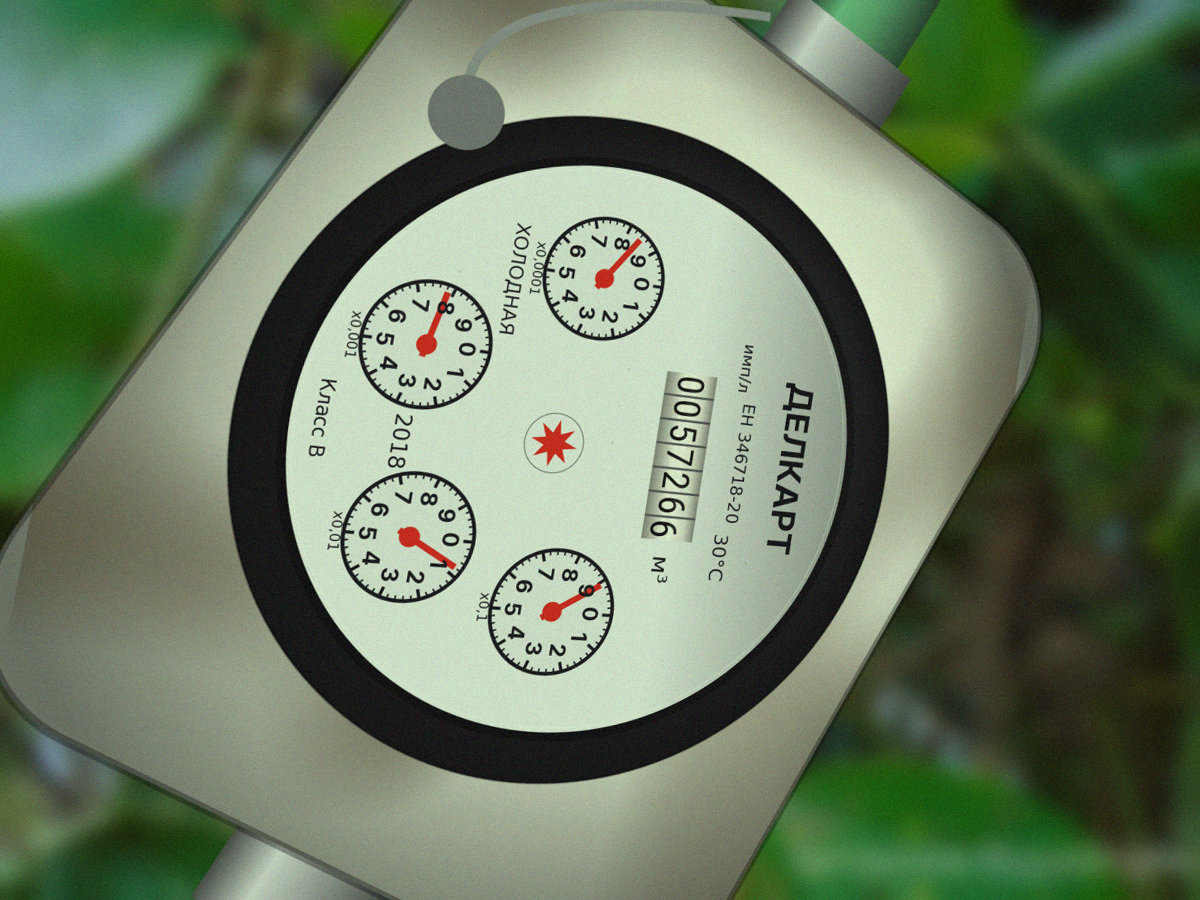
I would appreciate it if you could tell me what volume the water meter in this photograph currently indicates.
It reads 57265.9078 m³
